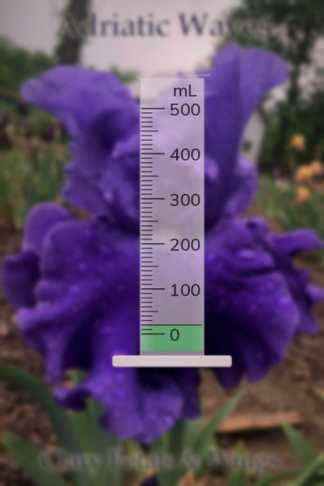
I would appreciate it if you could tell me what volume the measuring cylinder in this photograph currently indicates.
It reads 20 mL
